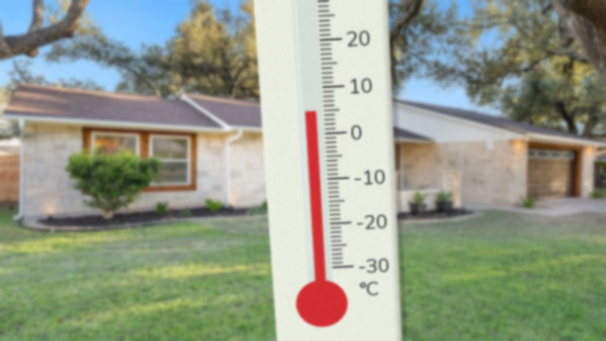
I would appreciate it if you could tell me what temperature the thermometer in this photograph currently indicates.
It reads 5 °C
